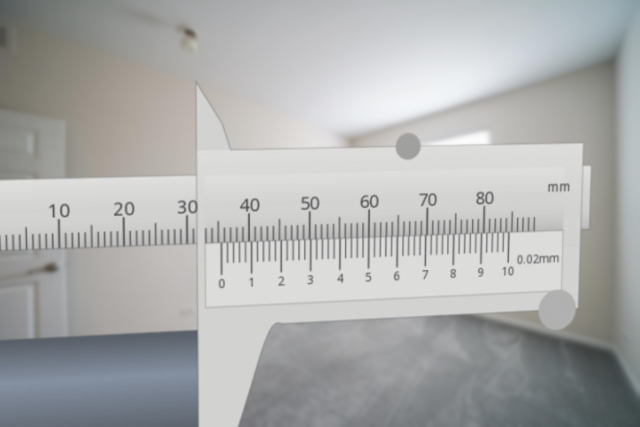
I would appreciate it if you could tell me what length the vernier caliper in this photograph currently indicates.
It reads 35.5 mm
